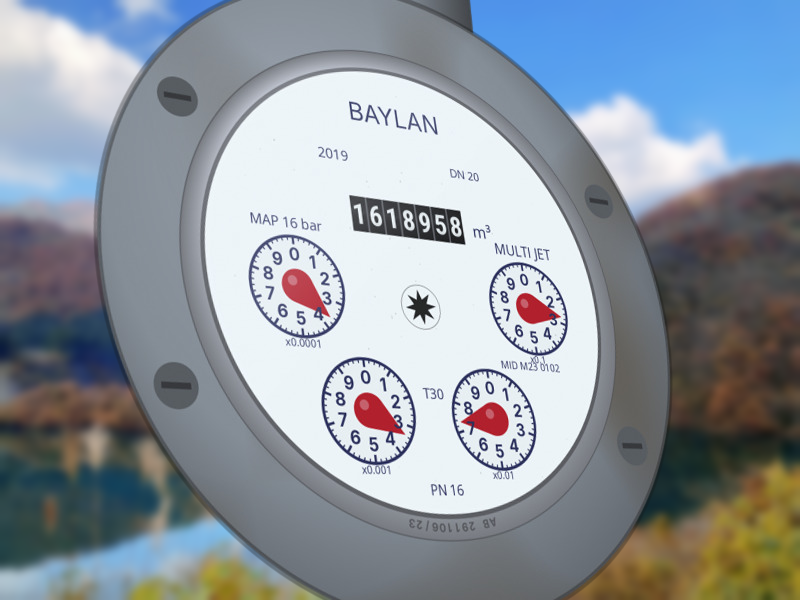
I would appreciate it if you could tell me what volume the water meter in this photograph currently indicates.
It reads 1618958.2733 m³
